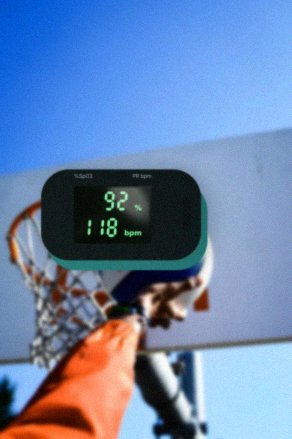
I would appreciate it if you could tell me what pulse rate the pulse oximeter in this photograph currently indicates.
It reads 118 bpm
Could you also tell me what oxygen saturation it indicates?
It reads 92 %
